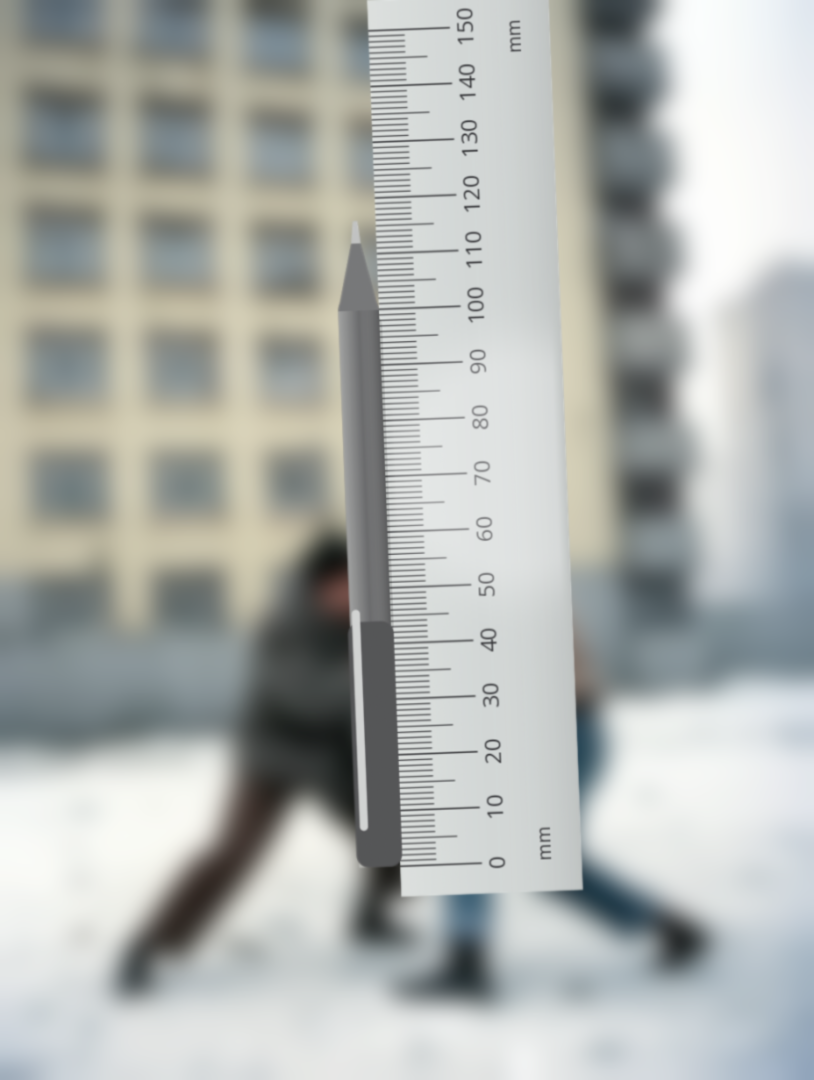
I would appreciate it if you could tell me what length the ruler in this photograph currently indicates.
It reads 116 mm
